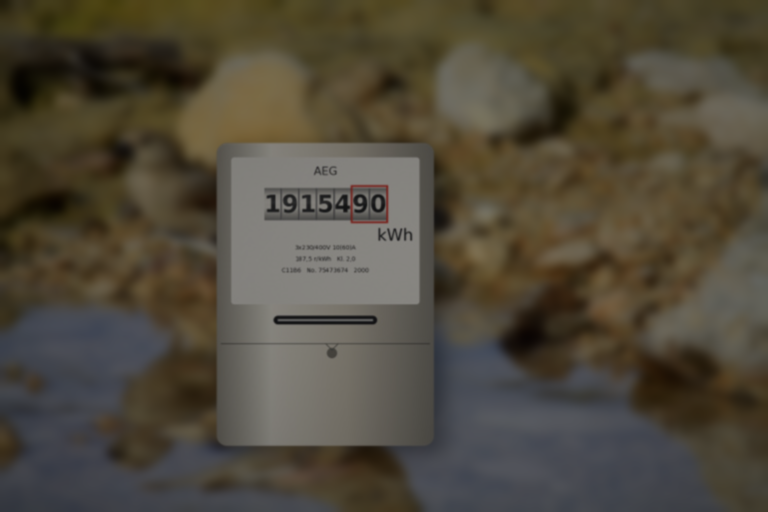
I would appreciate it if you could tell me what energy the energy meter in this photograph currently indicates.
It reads 19154.90 kWh
